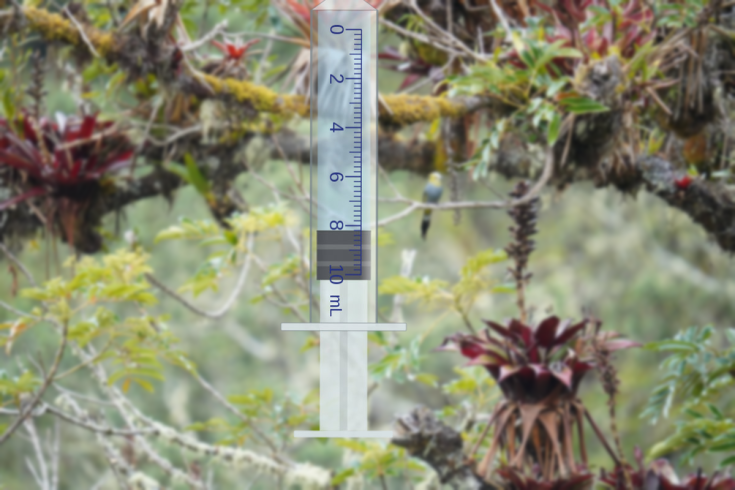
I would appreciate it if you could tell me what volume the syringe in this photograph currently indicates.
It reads 8.2 mL
